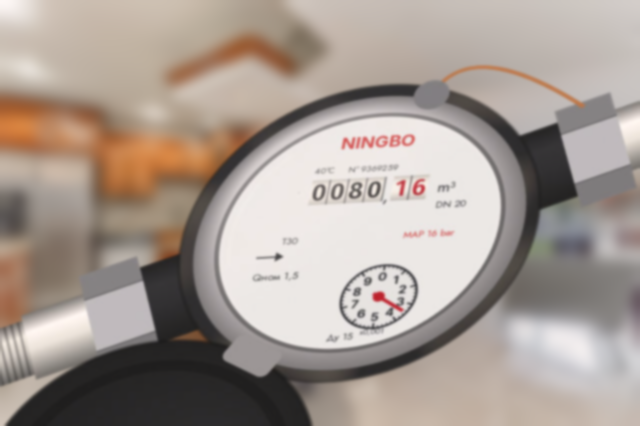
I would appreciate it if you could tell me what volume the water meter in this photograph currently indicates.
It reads 80.163 m³
